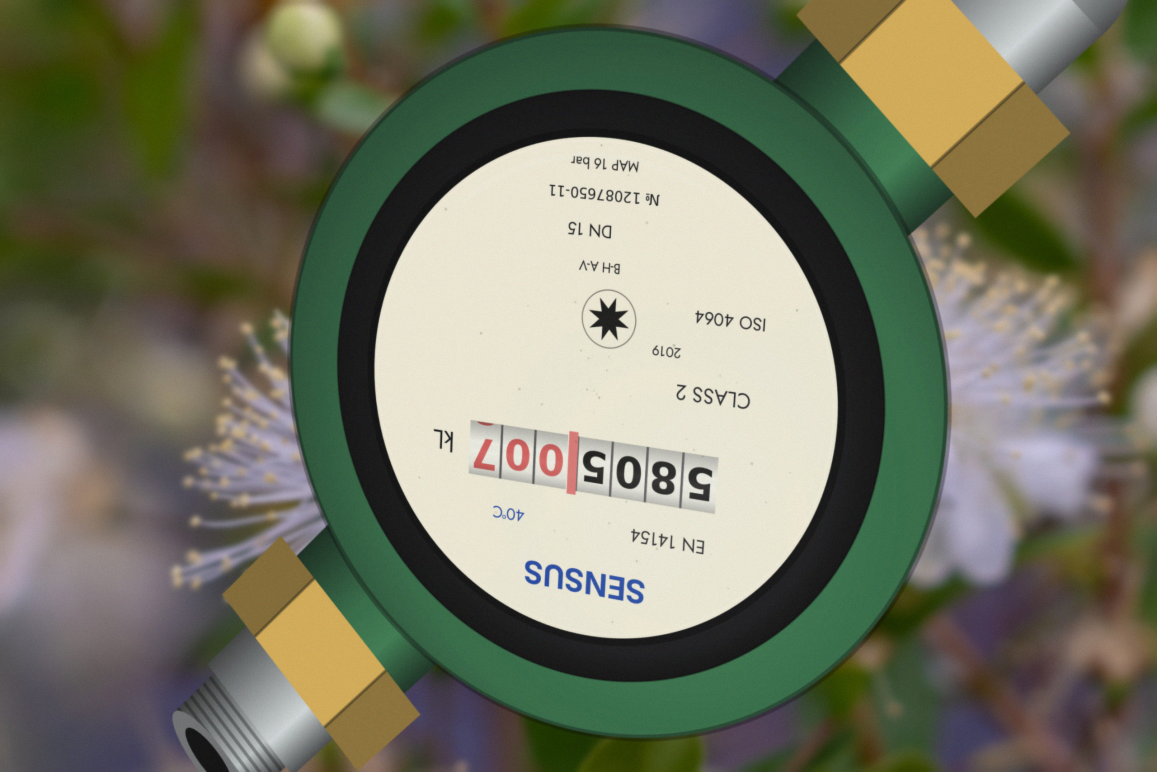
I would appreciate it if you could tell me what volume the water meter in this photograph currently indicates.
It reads 5805.007 kL
